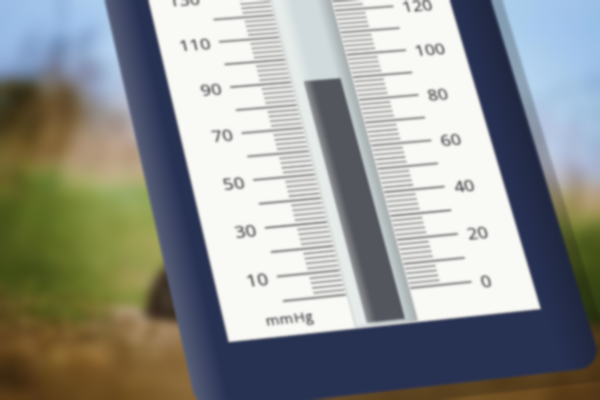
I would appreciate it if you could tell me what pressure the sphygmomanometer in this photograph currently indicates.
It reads 90 mmHg
